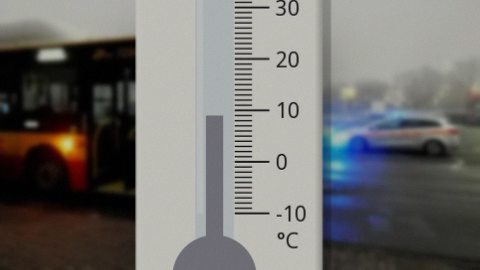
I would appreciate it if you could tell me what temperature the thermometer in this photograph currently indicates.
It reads 9 °C
